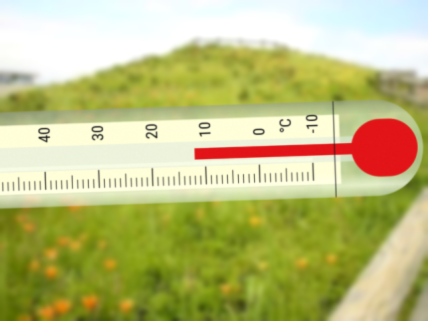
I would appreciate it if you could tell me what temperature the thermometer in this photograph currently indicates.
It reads 12 °C
